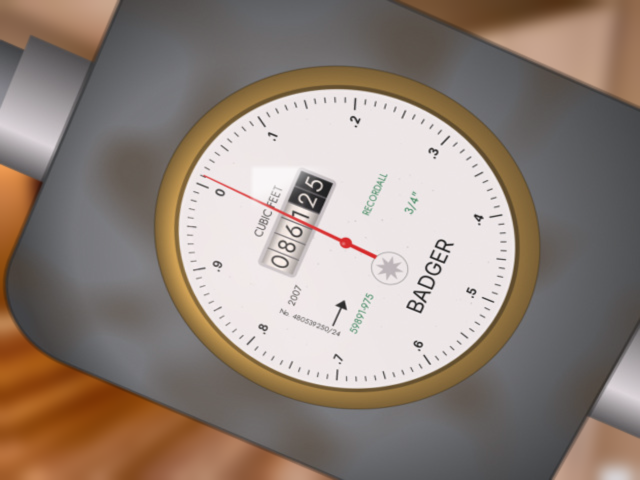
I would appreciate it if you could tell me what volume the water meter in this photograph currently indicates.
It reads 86125.01 ft³
